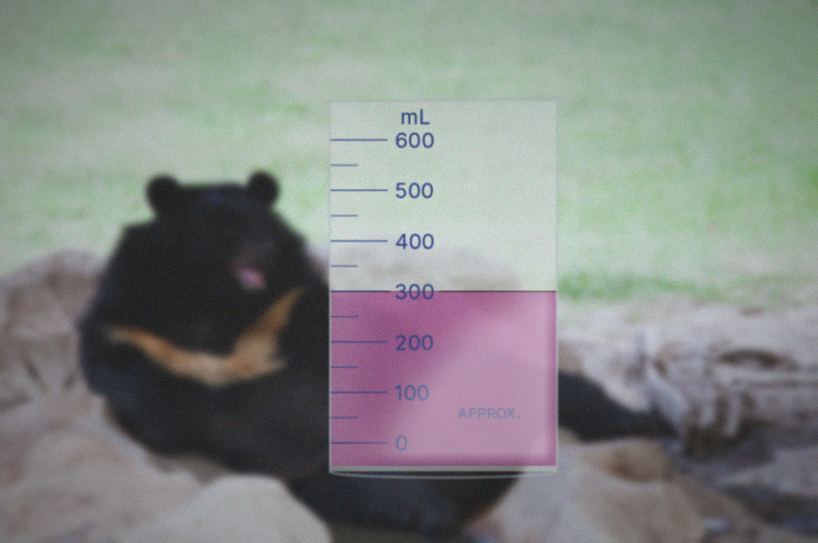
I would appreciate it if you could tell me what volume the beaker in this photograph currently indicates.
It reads 300 mL
